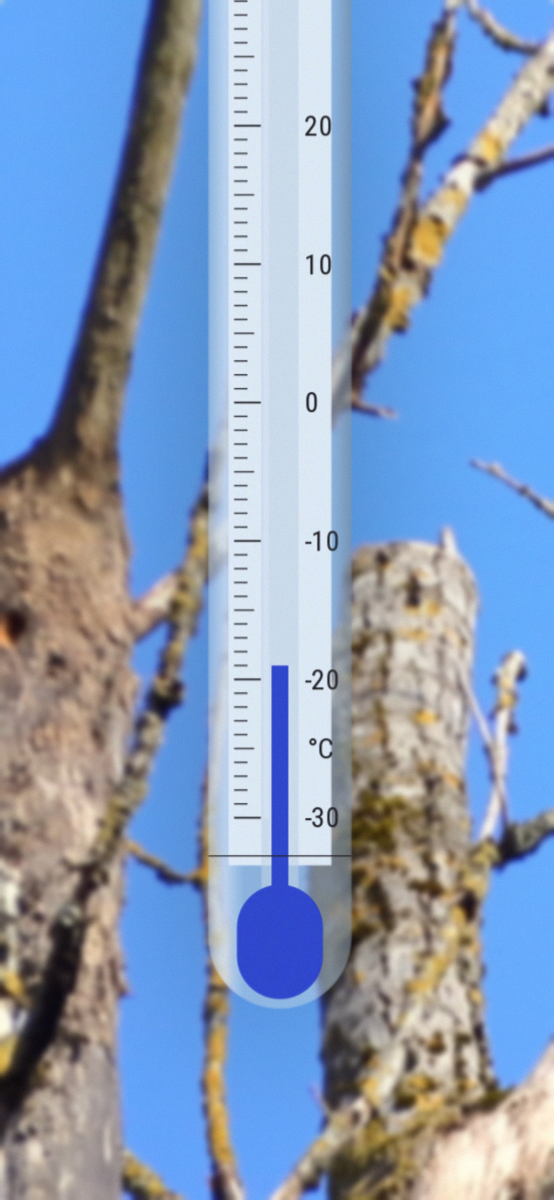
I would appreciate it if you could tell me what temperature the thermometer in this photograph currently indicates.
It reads -19 °C
